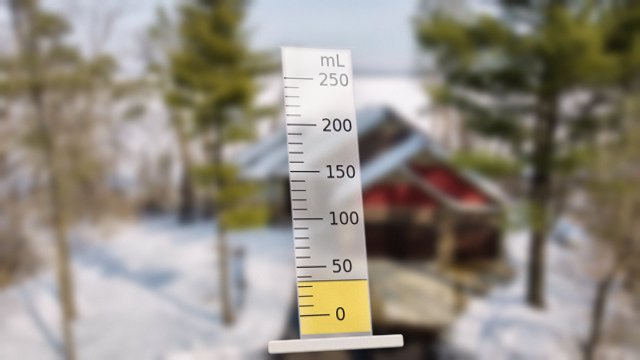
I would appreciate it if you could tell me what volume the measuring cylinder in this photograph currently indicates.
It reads 35 mL
